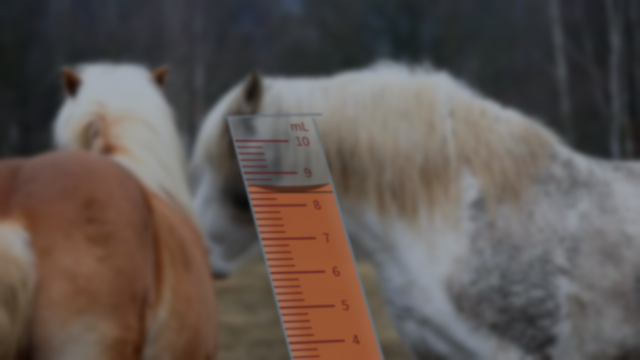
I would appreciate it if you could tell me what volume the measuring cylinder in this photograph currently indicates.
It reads 8.4 mL
